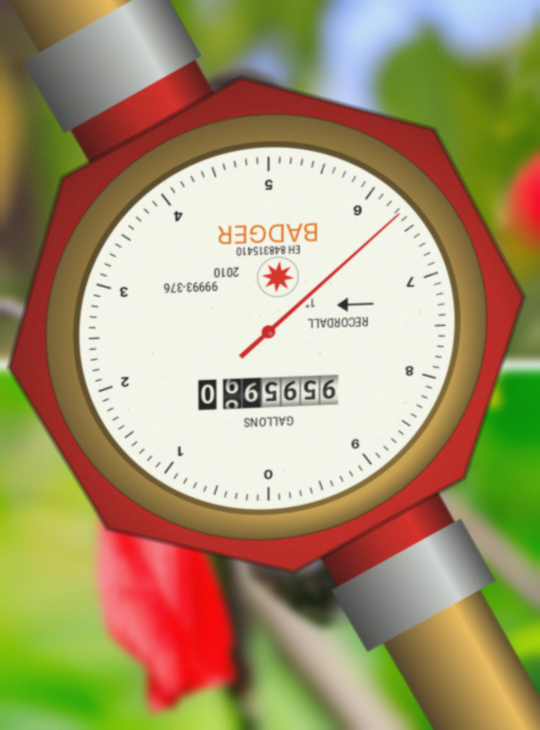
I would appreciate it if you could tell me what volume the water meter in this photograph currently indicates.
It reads 9595986.3 gal
